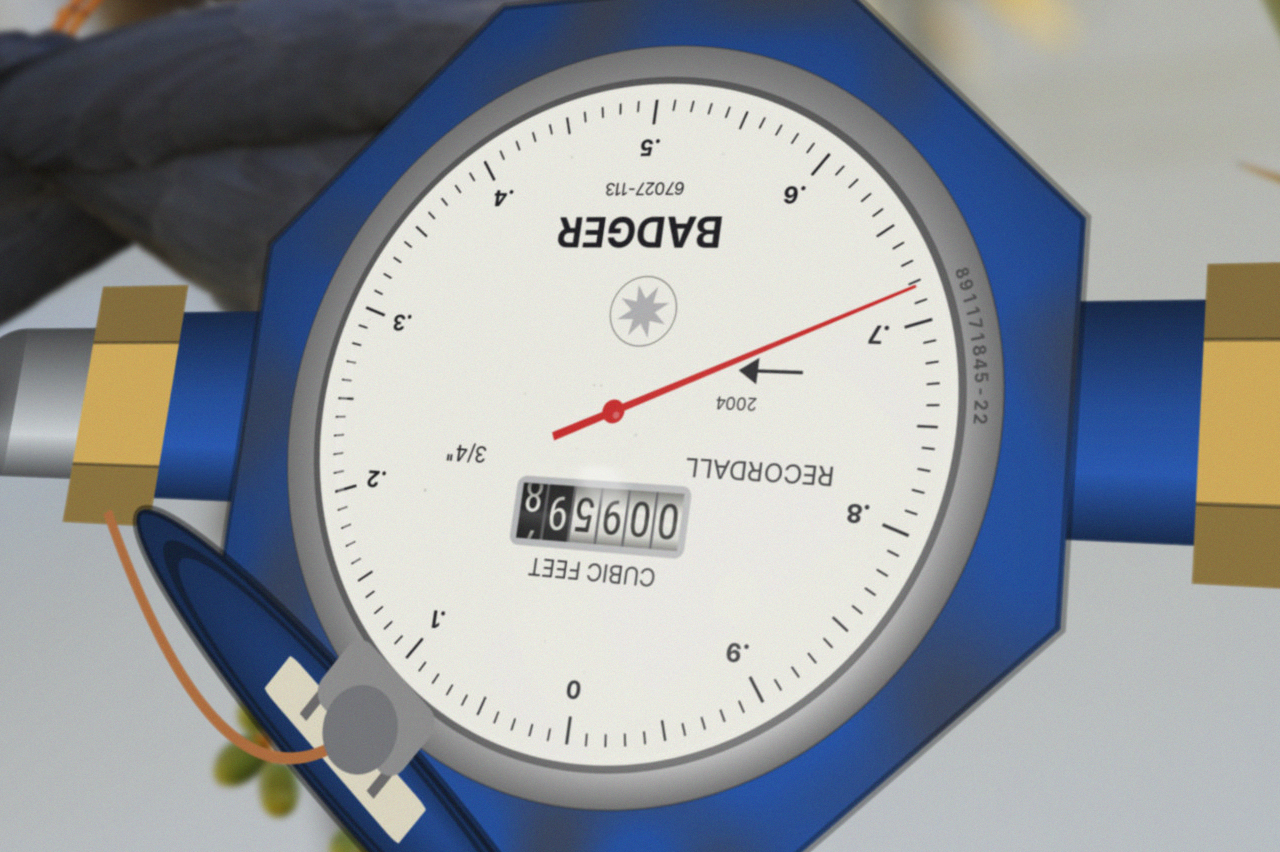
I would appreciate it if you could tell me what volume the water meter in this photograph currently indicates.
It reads 9597.68 ft³
